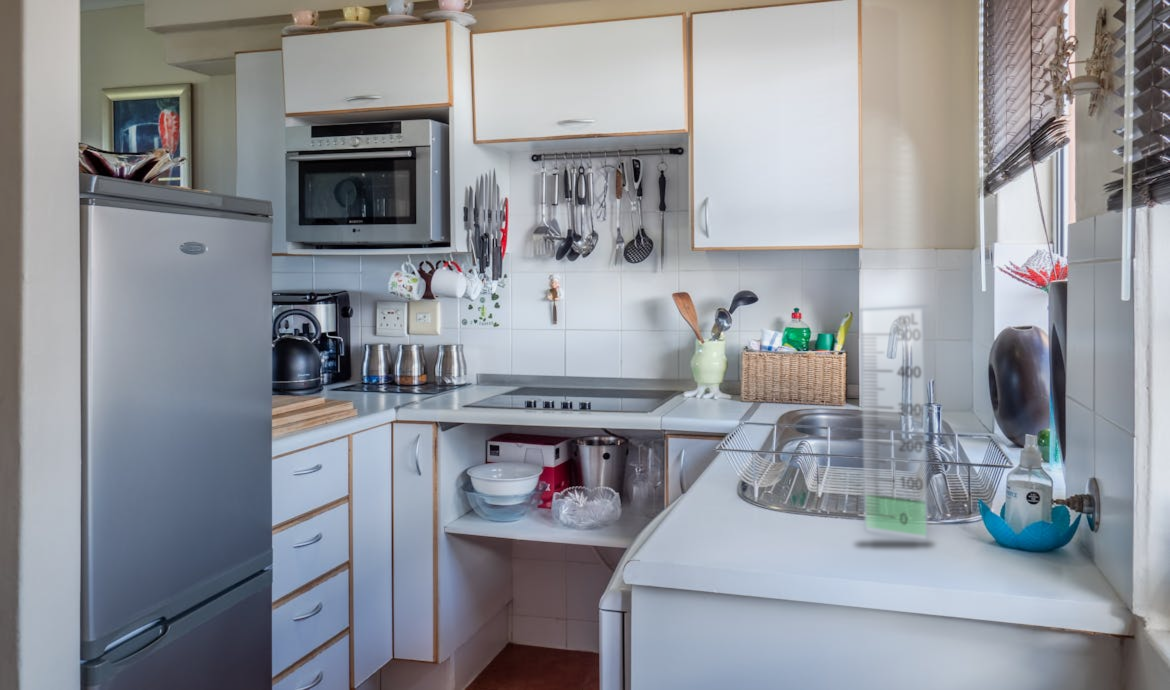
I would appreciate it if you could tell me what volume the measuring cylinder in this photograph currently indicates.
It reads 50 mL
